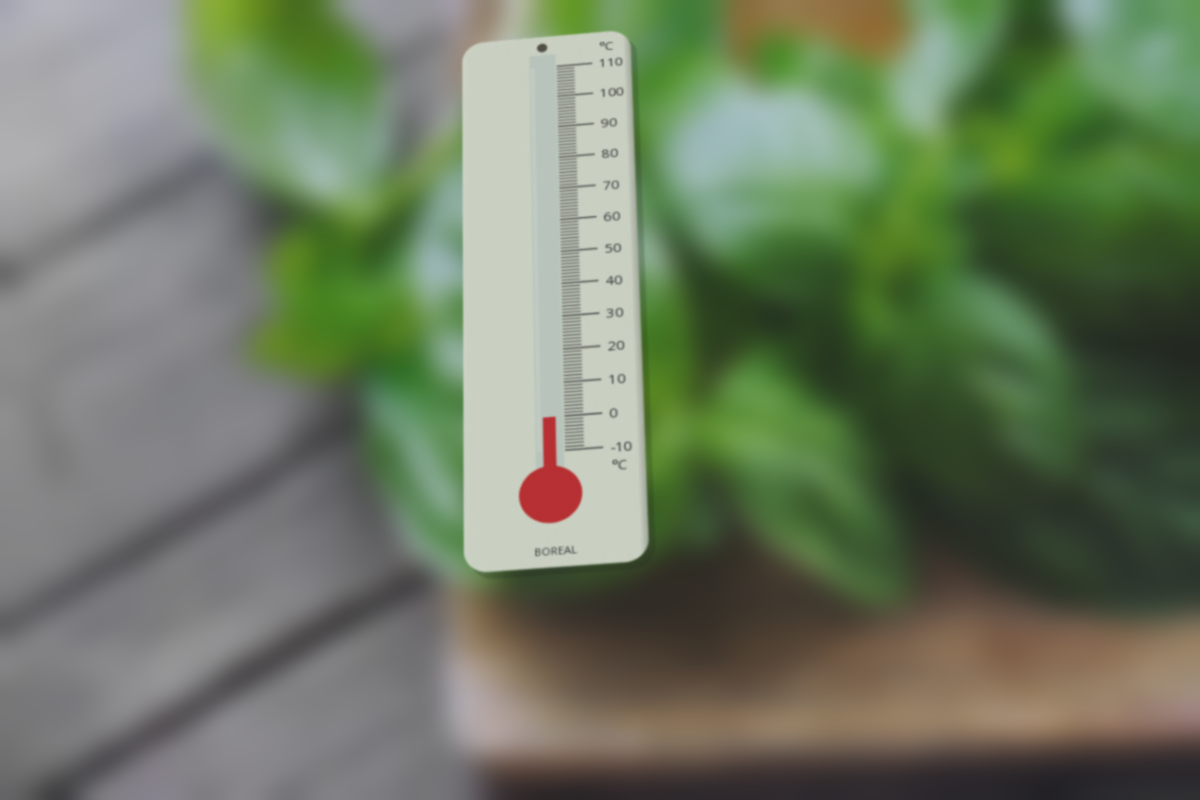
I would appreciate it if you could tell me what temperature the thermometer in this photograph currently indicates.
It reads 0 °C
